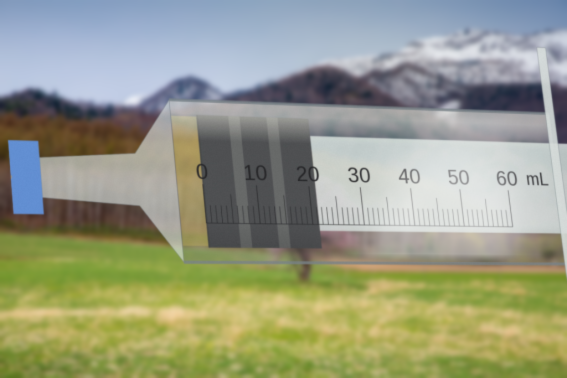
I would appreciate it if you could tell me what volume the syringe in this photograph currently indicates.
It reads 0 mL
